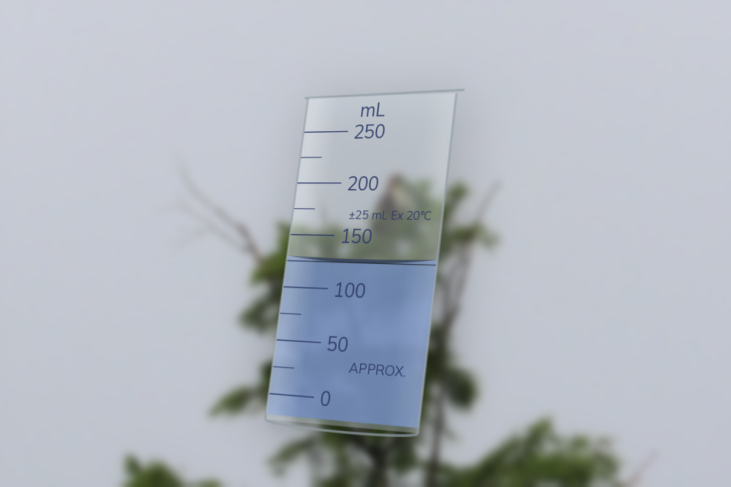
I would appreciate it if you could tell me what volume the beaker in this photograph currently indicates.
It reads 125 mL
